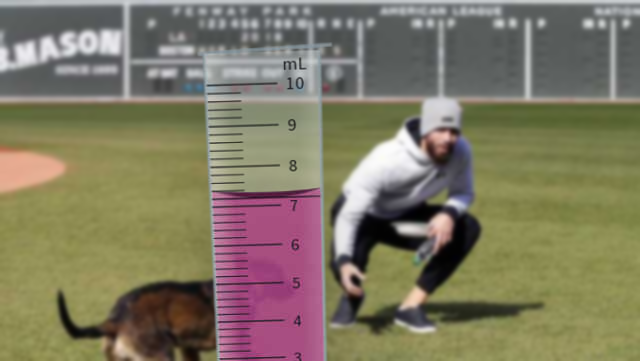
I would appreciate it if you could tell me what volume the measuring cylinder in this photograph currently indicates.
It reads 7.2 mL
